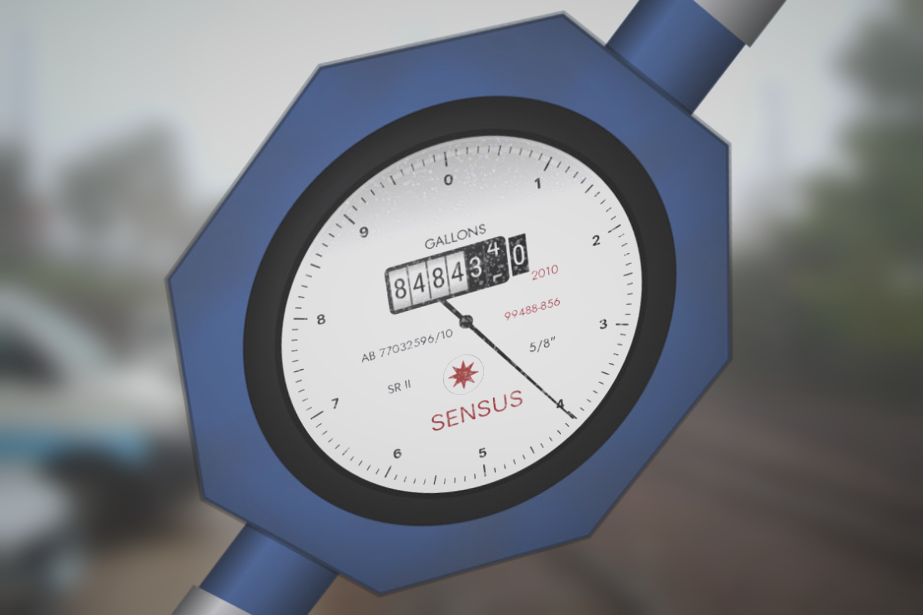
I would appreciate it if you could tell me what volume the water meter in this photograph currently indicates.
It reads 8484344.0 gal
